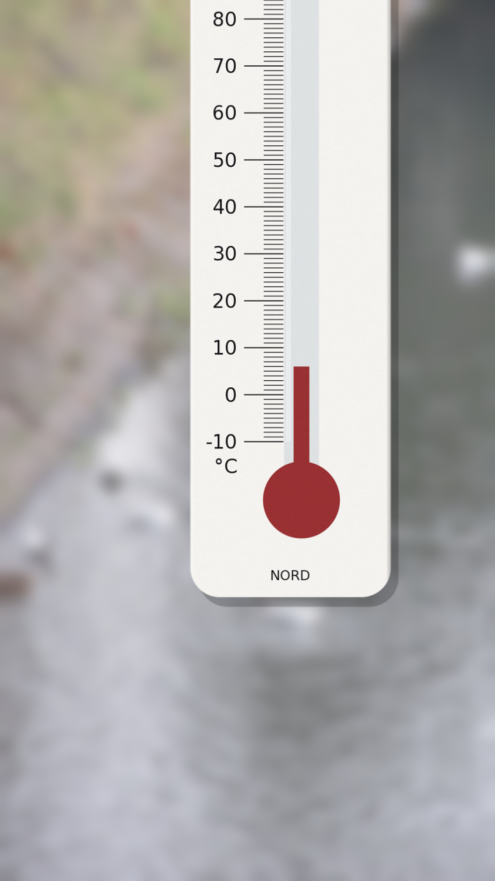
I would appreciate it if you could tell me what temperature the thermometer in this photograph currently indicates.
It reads 6 °C
